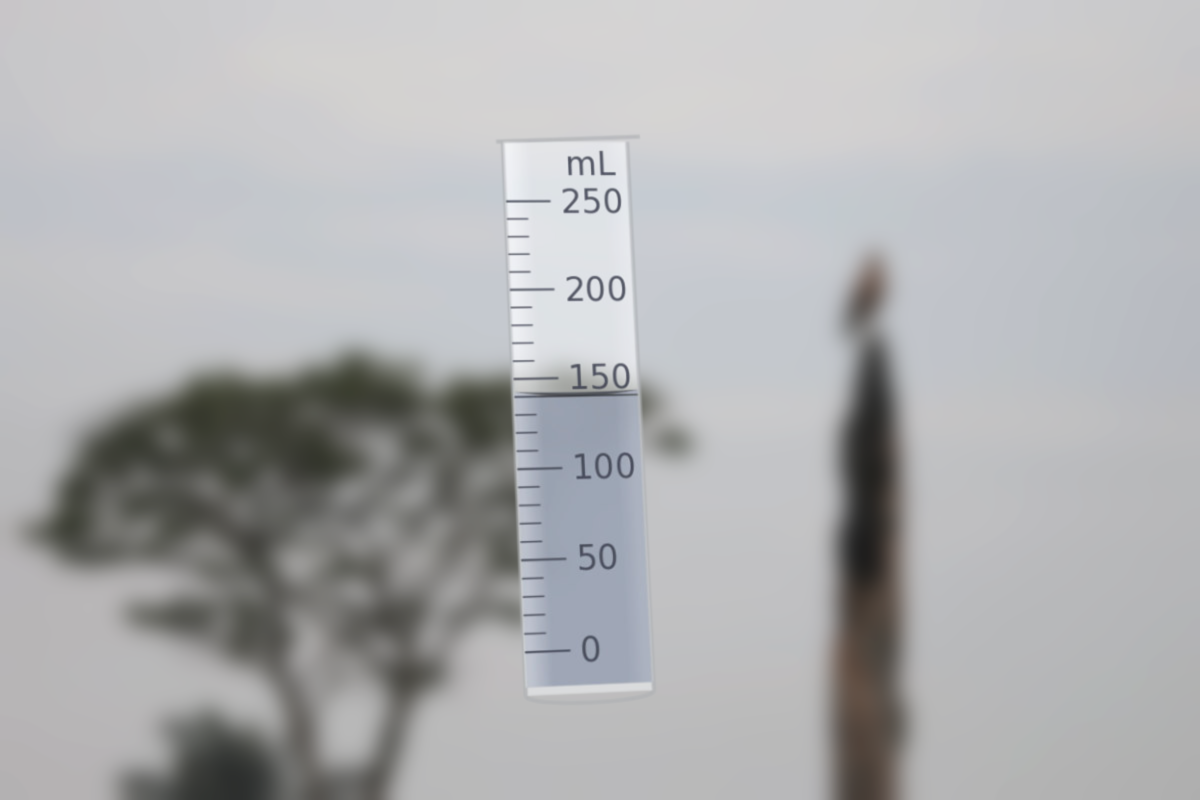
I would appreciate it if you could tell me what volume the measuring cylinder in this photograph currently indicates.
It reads 140 mL
